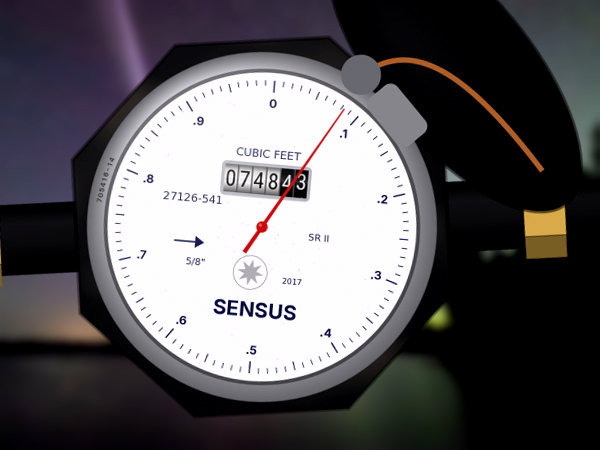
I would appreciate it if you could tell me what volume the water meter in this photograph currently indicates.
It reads 74843.08 ft³
